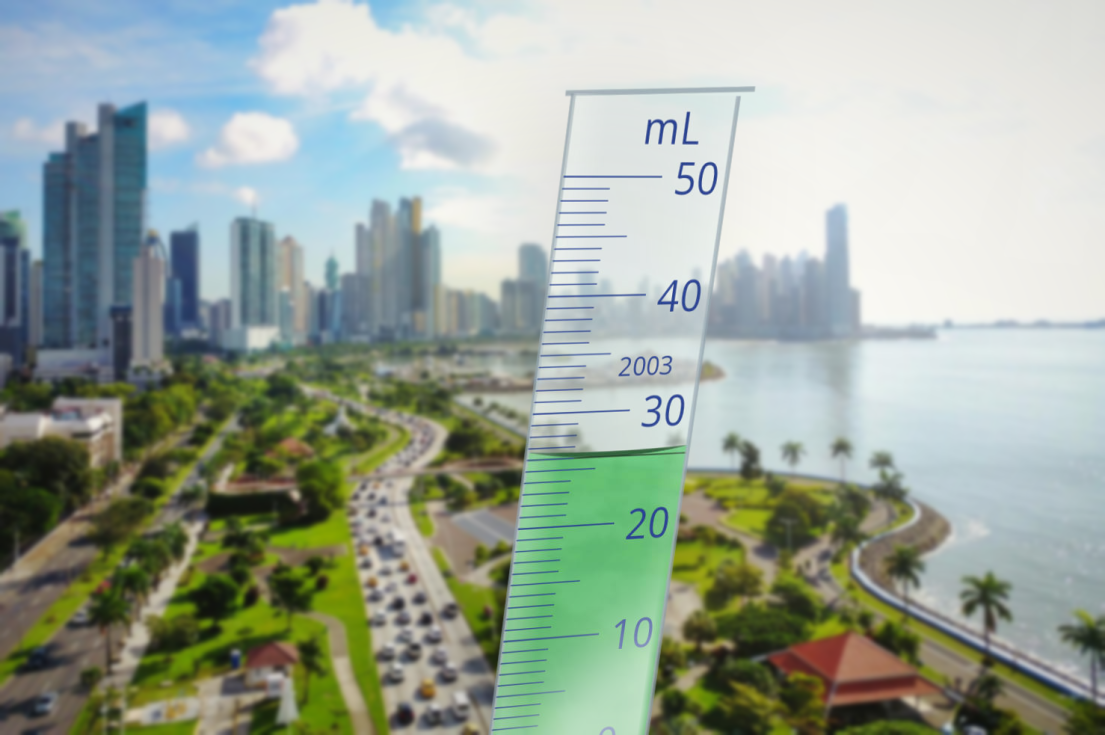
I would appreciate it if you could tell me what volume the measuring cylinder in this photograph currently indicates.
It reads 26 mL
